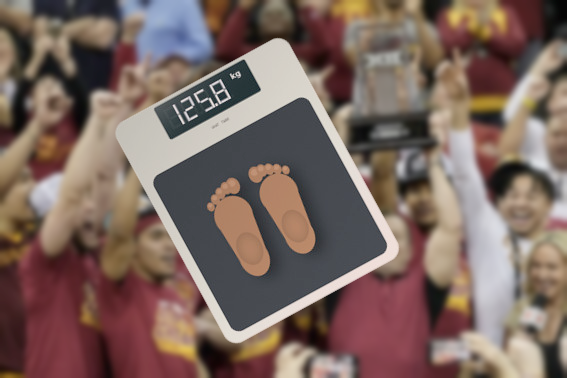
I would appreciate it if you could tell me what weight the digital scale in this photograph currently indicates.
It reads 125.8 kg
